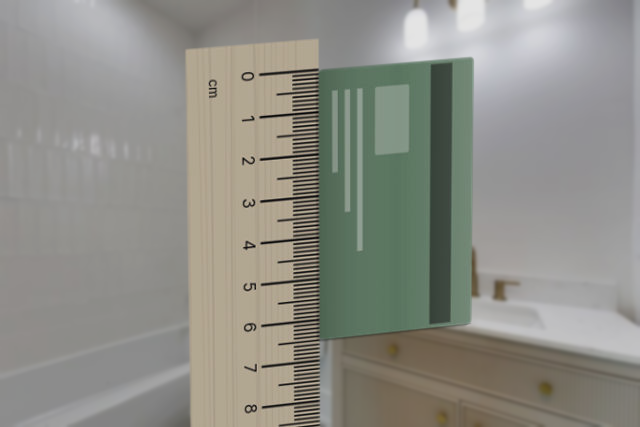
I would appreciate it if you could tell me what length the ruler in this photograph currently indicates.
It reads 6.5 cm
